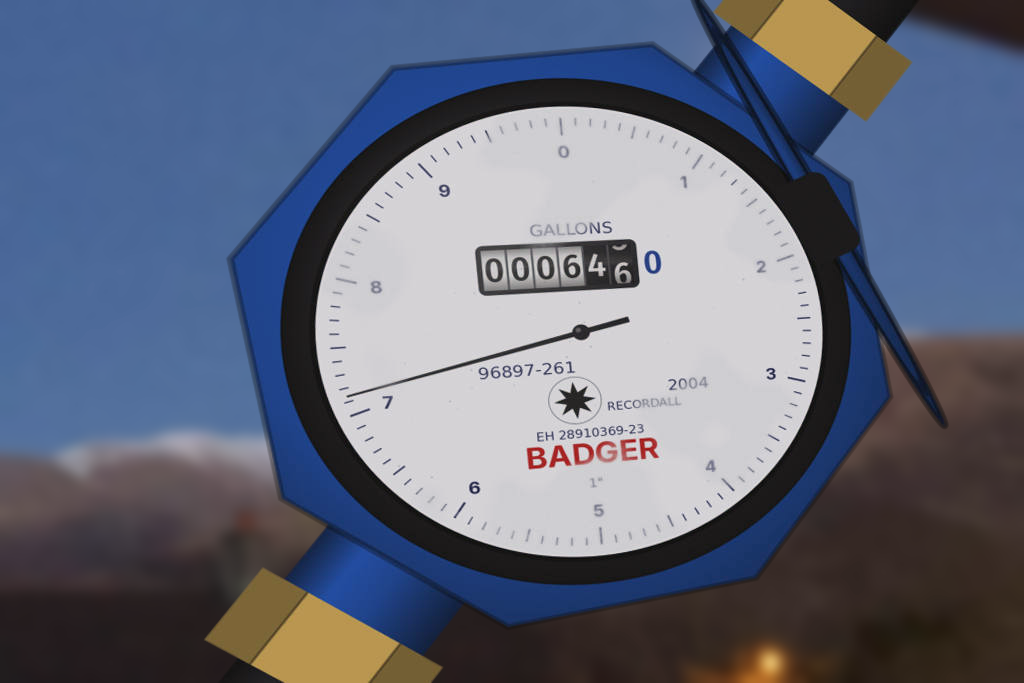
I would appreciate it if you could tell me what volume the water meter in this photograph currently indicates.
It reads 6457.1 gal
